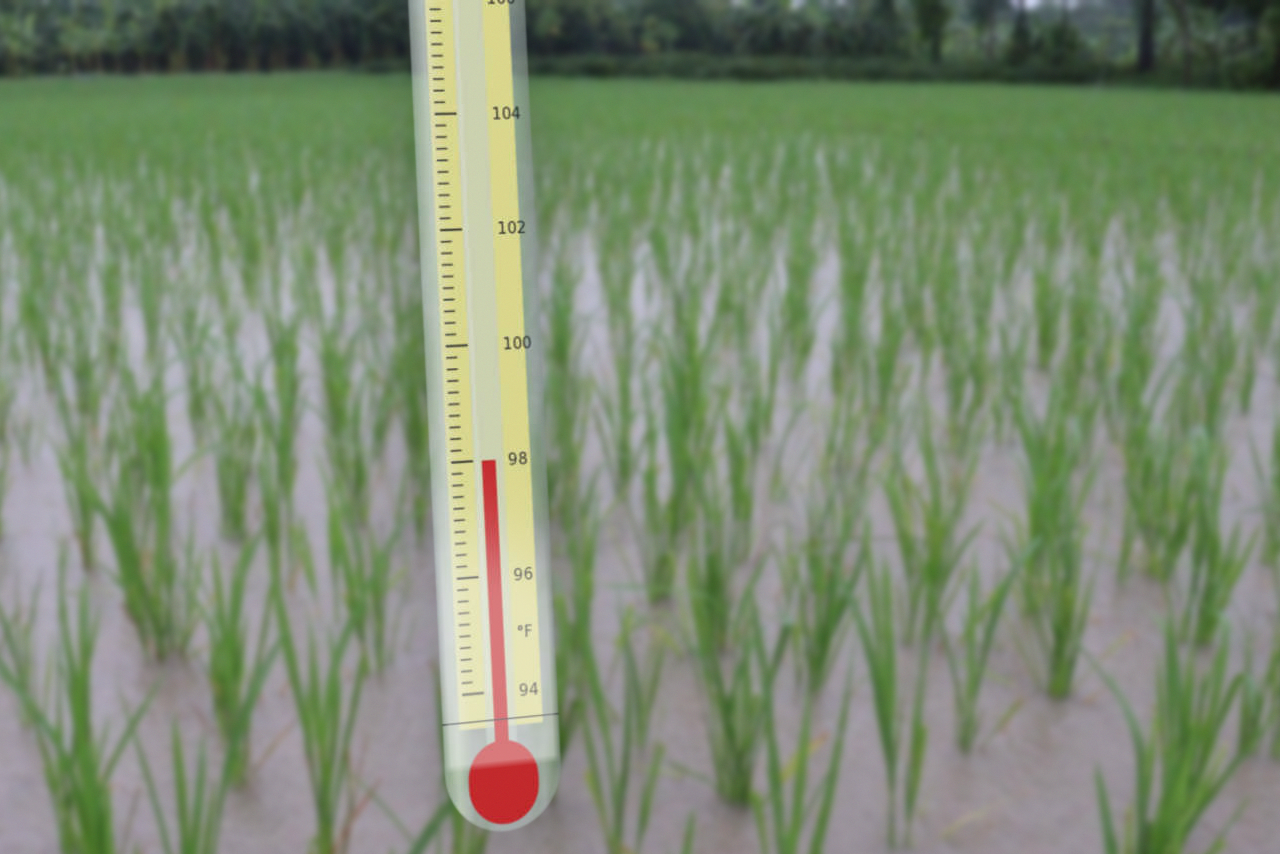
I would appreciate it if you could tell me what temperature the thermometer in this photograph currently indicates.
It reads 98 °F
